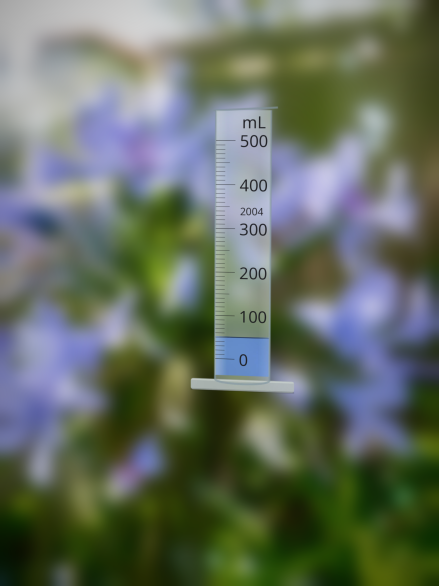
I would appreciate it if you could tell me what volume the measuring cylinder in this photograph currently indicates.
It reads 50 mL
